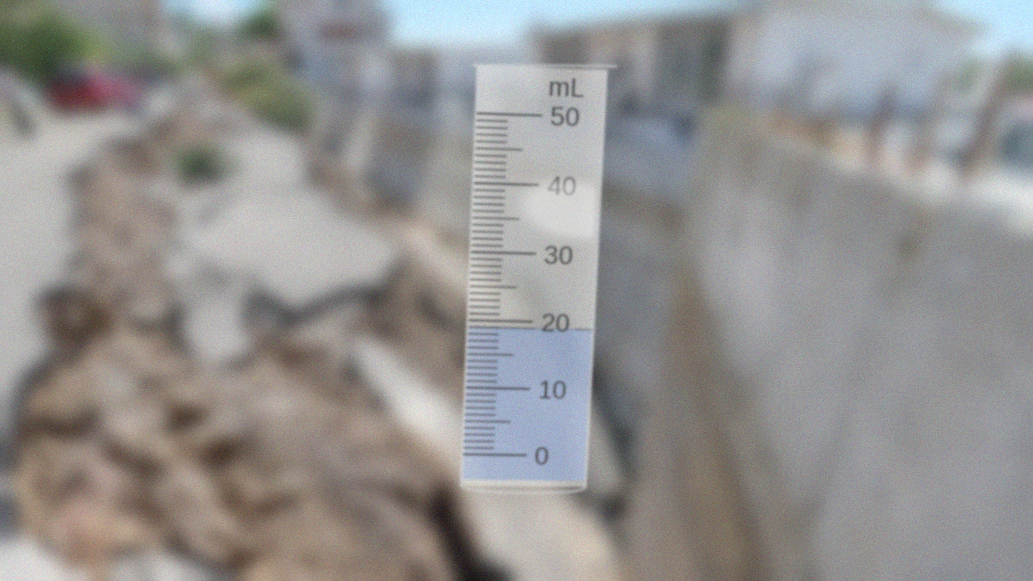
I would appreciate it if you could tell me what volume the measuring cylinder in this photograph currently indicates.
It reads 19 mL
